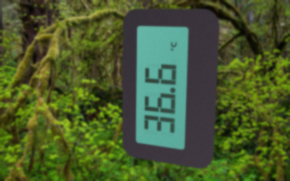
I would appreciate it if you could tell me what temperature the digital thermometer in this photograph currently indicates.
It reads 36.6 °C
